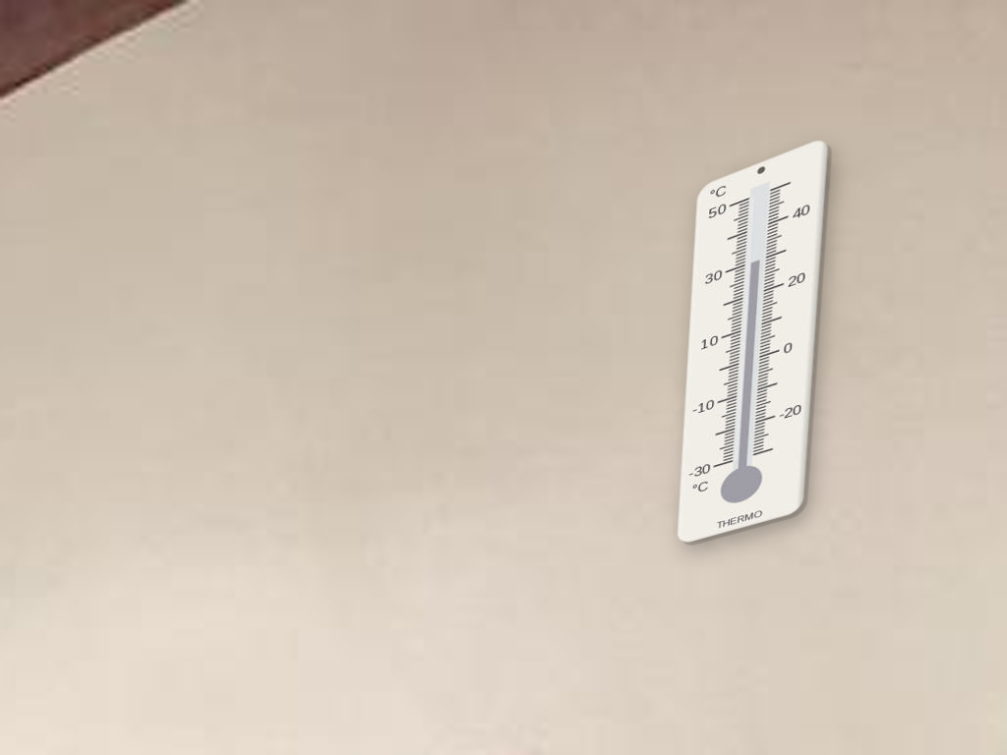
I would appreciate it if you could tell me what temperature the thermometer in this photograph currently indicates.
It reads 30 °C
